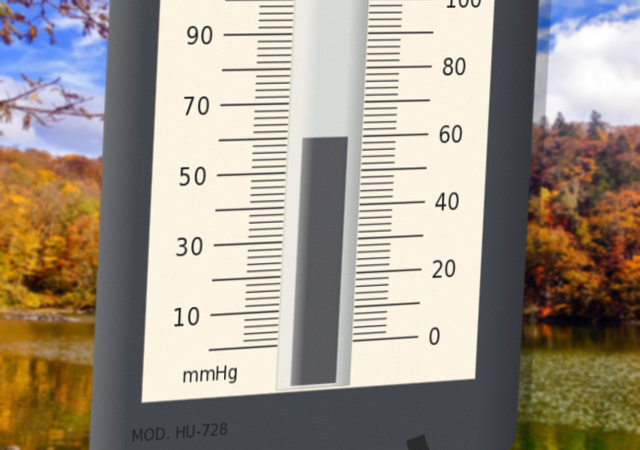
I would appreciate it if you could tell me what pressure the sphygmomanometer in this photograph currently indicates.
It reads 60 mmHg
